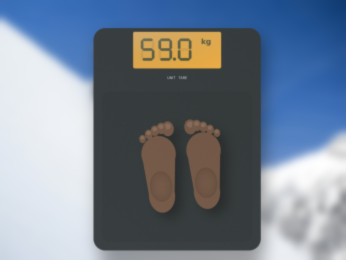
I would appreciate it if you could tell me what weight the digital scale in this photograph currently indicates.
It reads 59.0 kg
